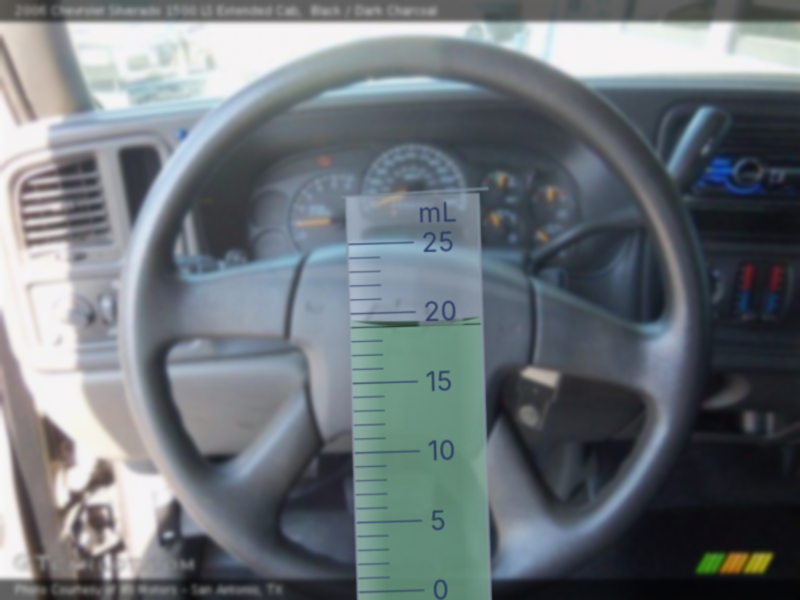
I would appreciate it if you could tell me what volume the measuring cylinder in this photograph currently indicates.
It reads 19 mL
